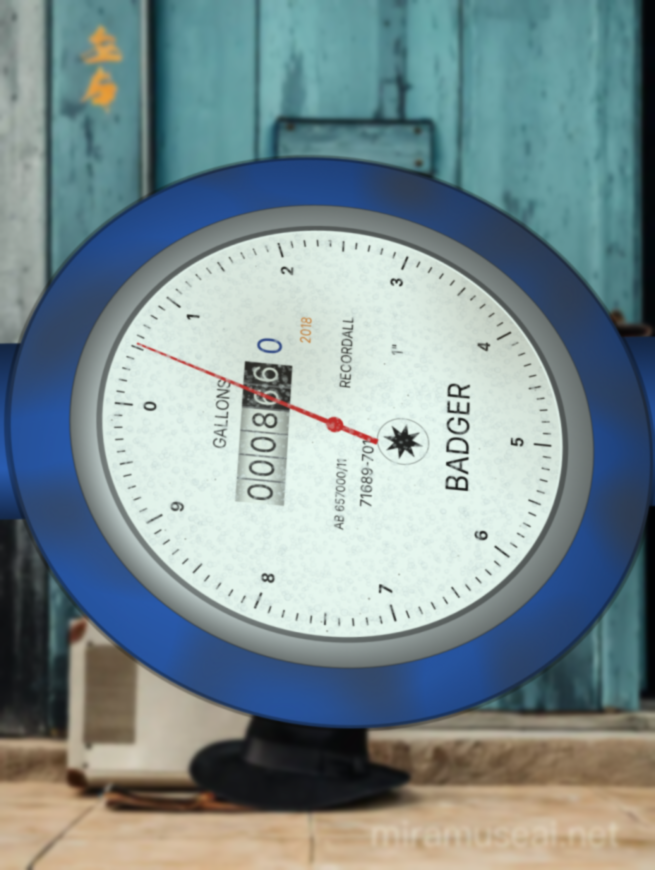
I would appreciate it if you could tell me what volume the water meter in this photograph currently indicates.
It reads 8660.5 gal
